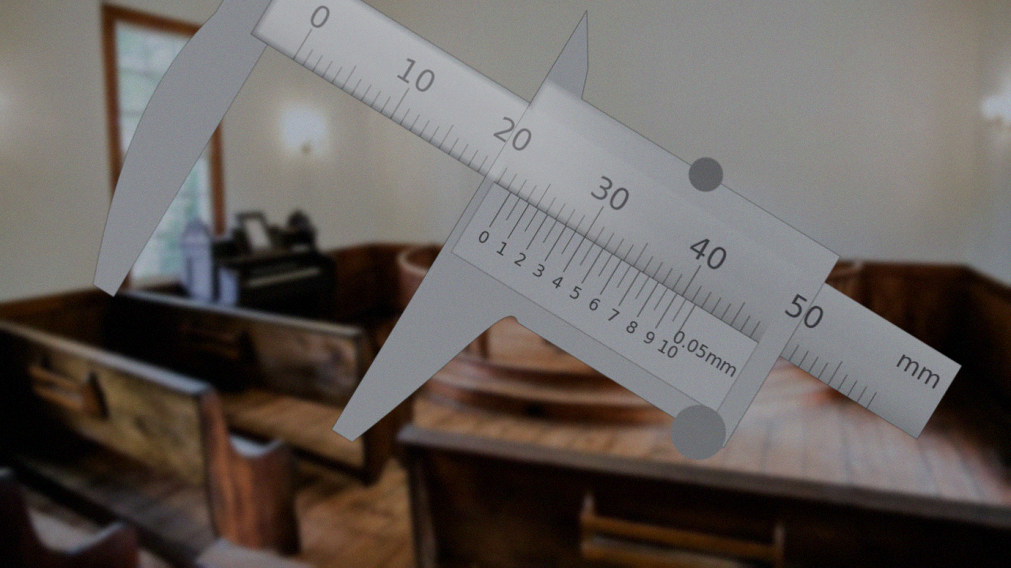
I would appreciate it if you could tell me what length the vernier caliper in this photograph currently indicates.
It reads 22.4 mm
